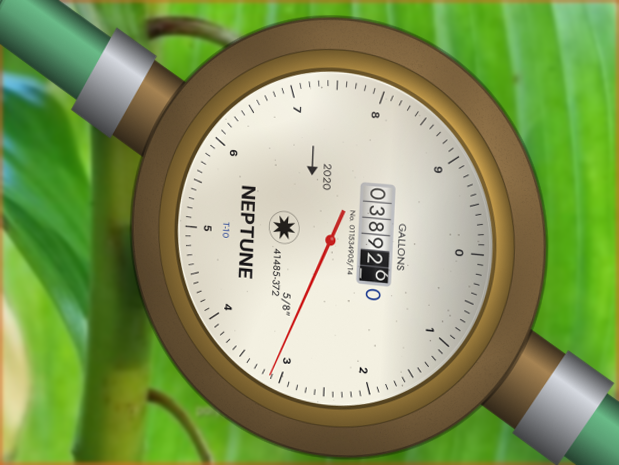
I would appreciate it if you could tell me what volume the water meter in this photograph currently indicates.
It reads 389263.1 gal
